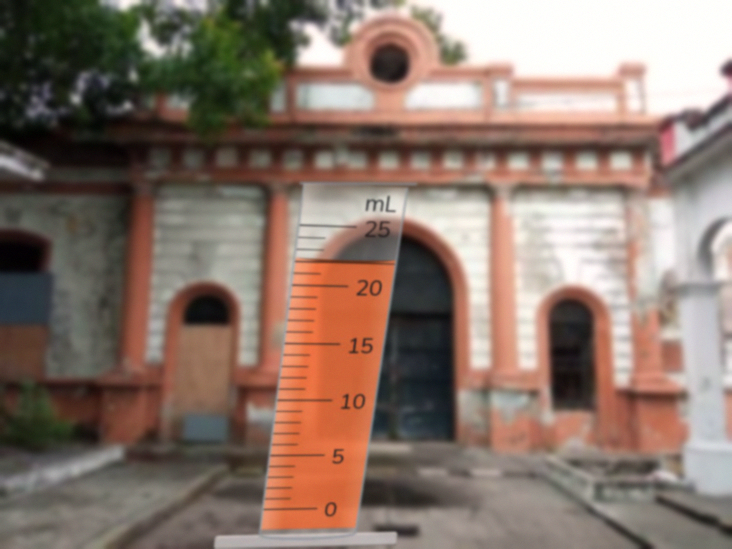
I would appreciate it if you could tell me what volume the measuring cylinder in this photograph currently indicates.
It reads 22 mL
